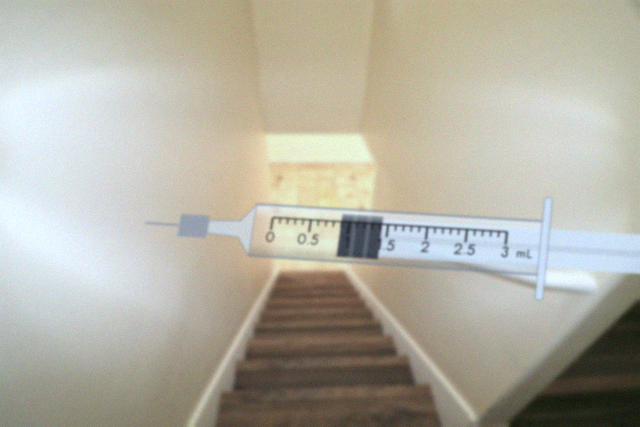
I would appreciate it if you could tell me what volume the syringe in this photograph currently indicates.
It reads 0.9 mL
